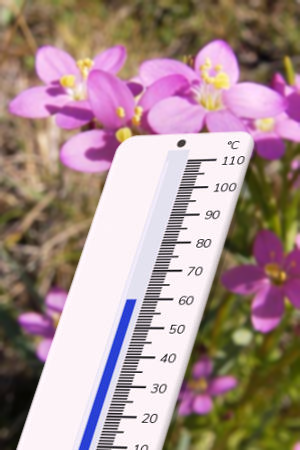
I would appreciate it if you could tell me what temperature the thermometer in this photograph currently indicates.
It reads 60 °C
